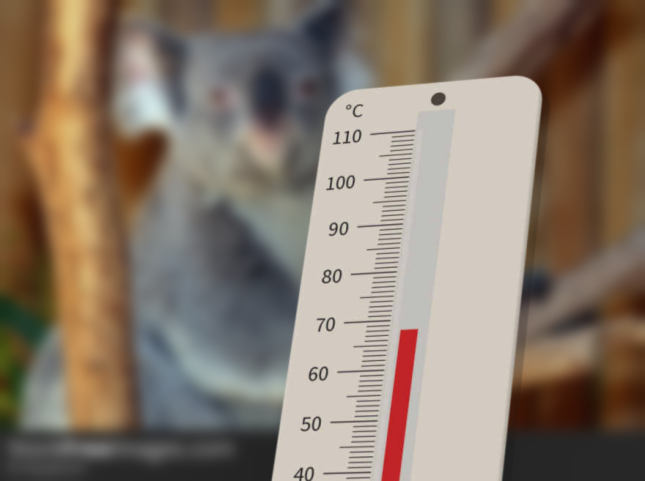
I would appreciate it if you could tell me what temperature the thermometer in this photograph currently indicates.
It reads 68 °C
